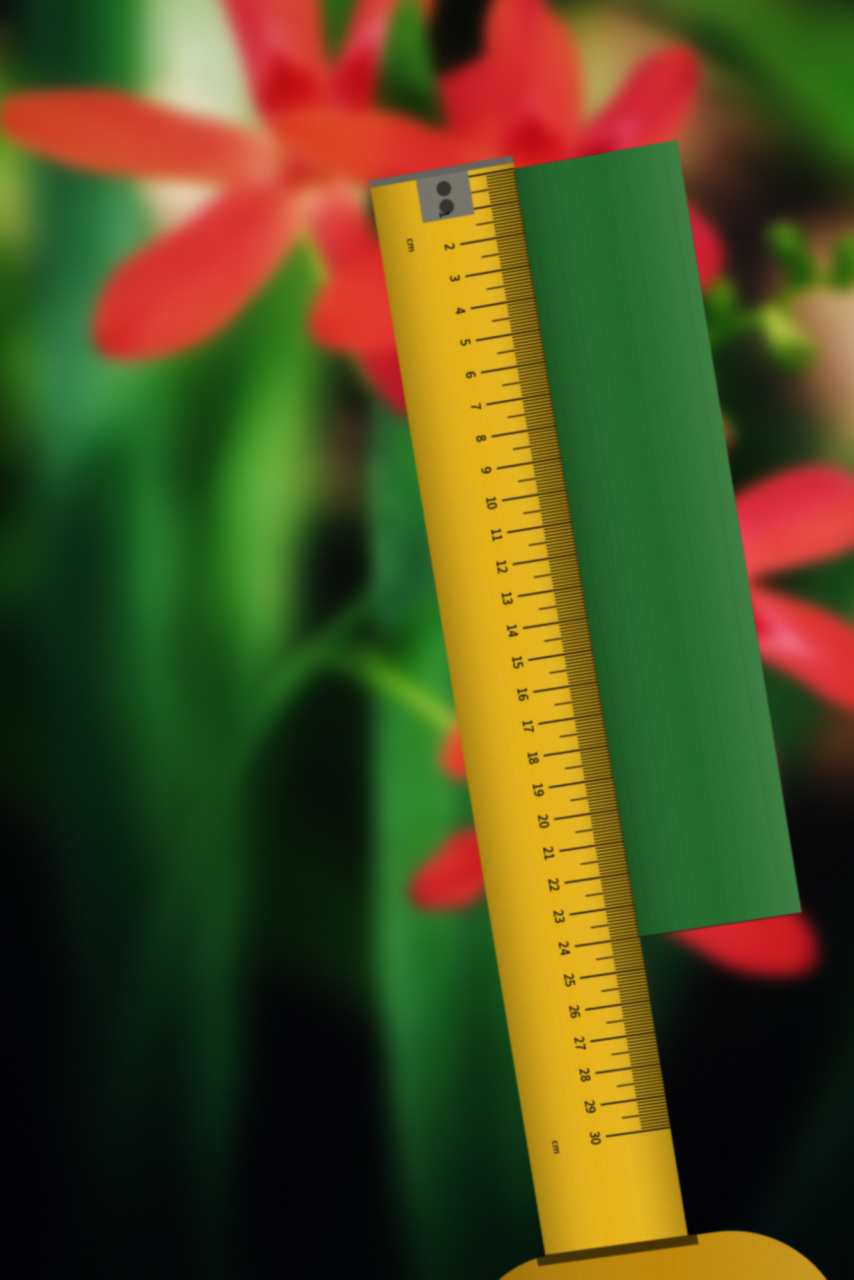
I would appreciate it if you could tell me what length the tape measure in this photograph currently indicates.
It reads 24 cm
